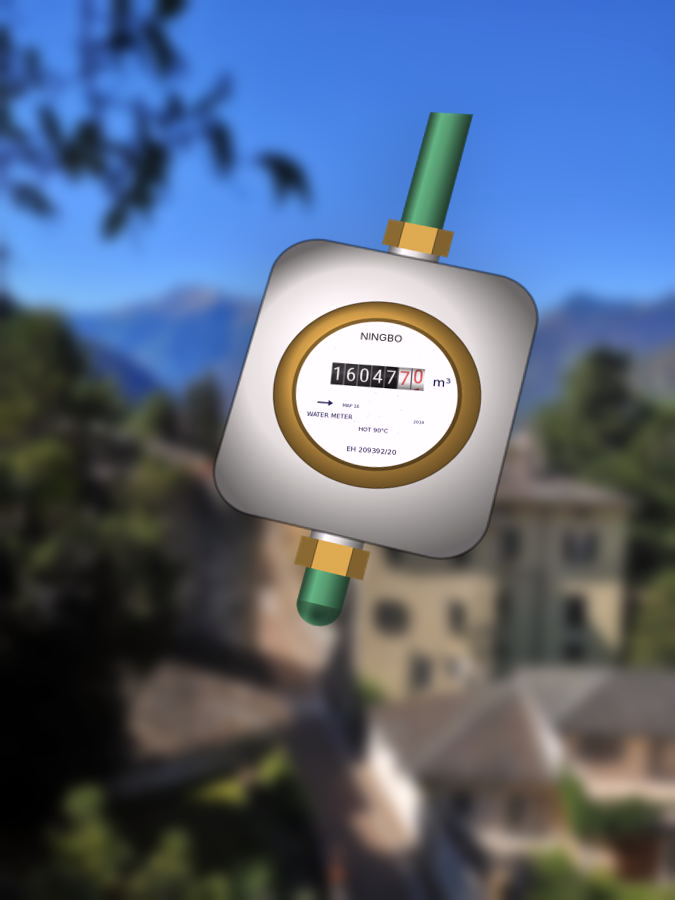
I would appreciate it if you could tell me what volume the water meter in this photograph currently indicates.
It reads 16047.70 m³
